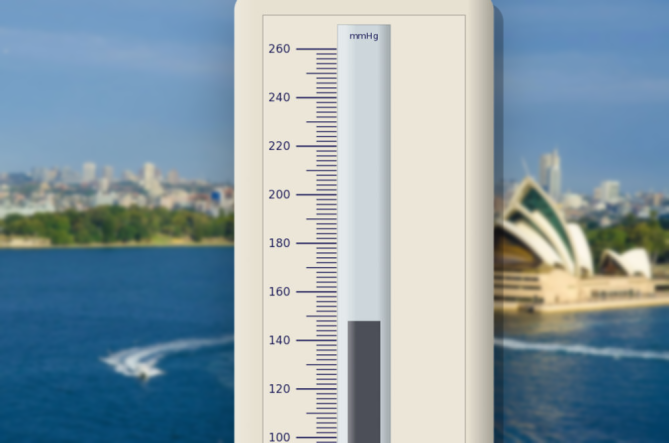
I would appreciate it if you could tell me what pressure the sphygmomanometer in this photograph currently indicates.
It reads 148 mmHg
